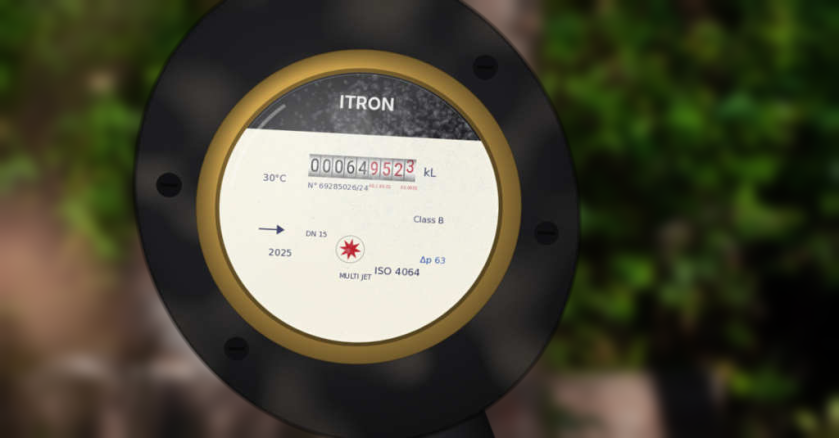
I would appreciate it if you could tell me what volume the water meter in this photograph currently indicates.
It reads 64.9523 kL
